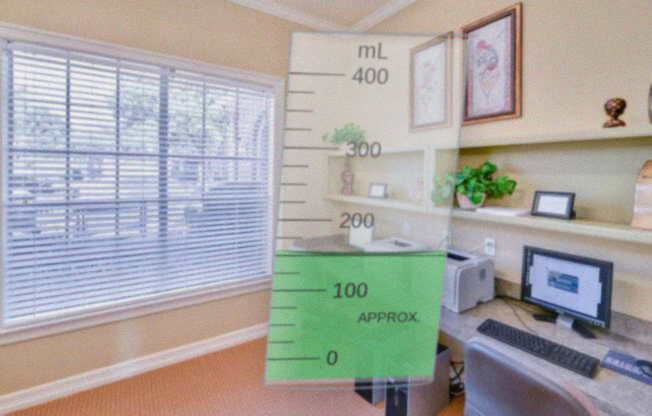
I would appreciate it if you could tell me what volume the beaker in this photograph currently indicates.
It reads 150 mL
